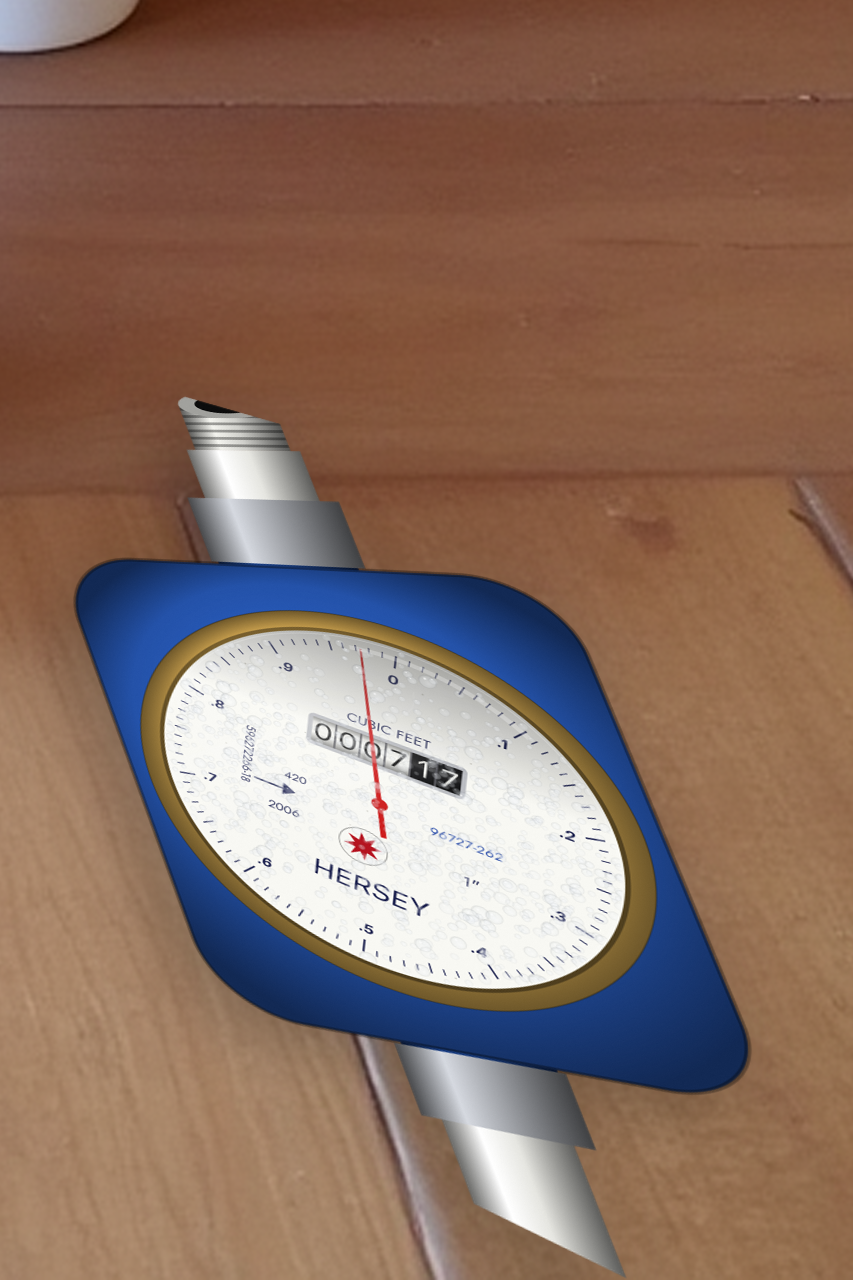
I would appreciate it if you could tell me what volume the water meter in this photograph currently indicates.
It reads 716.97 ft³
